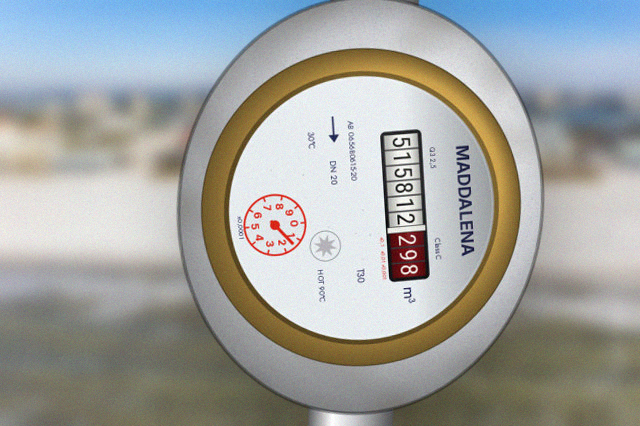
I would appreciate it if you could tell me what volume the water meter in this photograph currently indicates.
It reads 515812.2981 m³
